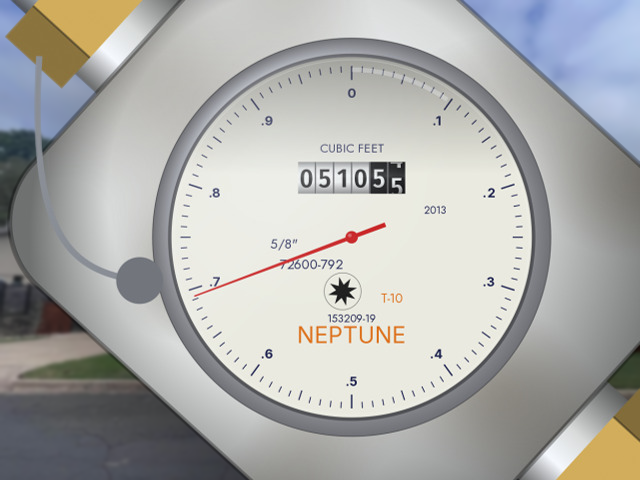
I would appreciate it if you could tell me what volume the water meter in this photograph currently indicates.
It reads 51054.69 ft³
